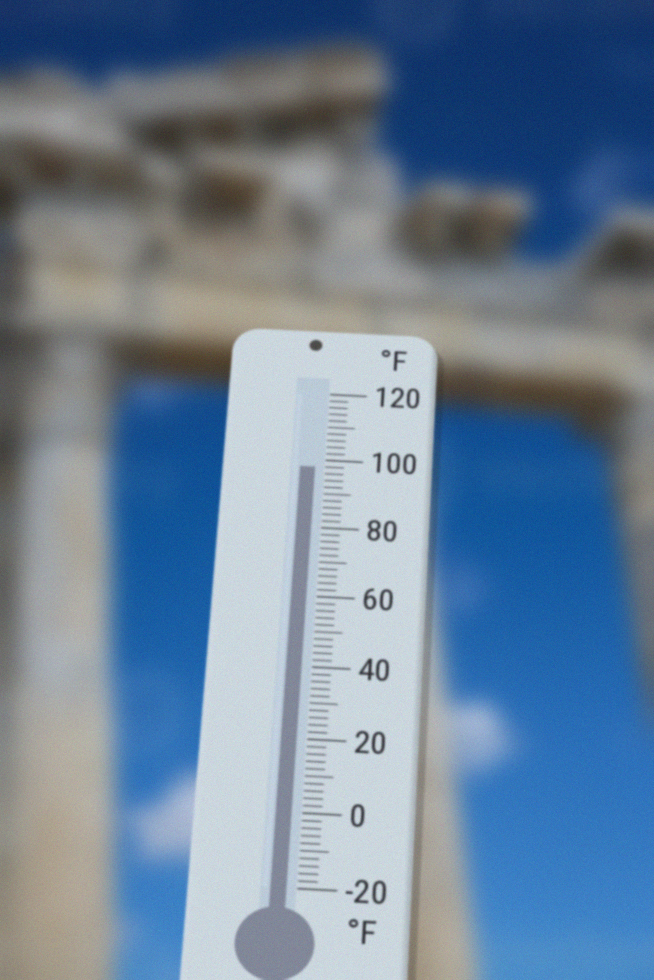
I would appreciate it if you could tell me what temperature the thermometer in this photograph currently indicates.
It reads 98 °F
